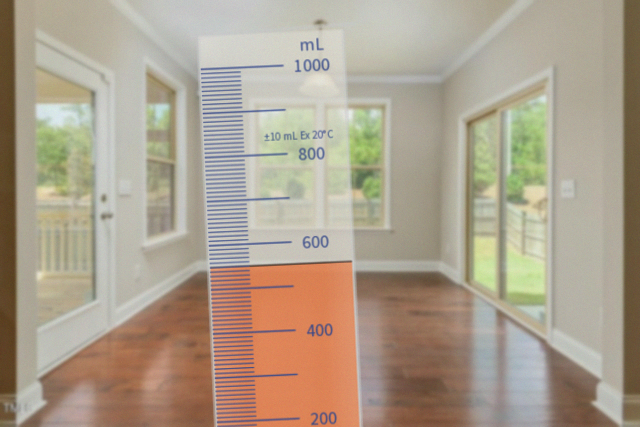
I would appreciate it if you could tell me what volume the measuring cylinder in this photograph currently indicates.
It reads 550 mL
